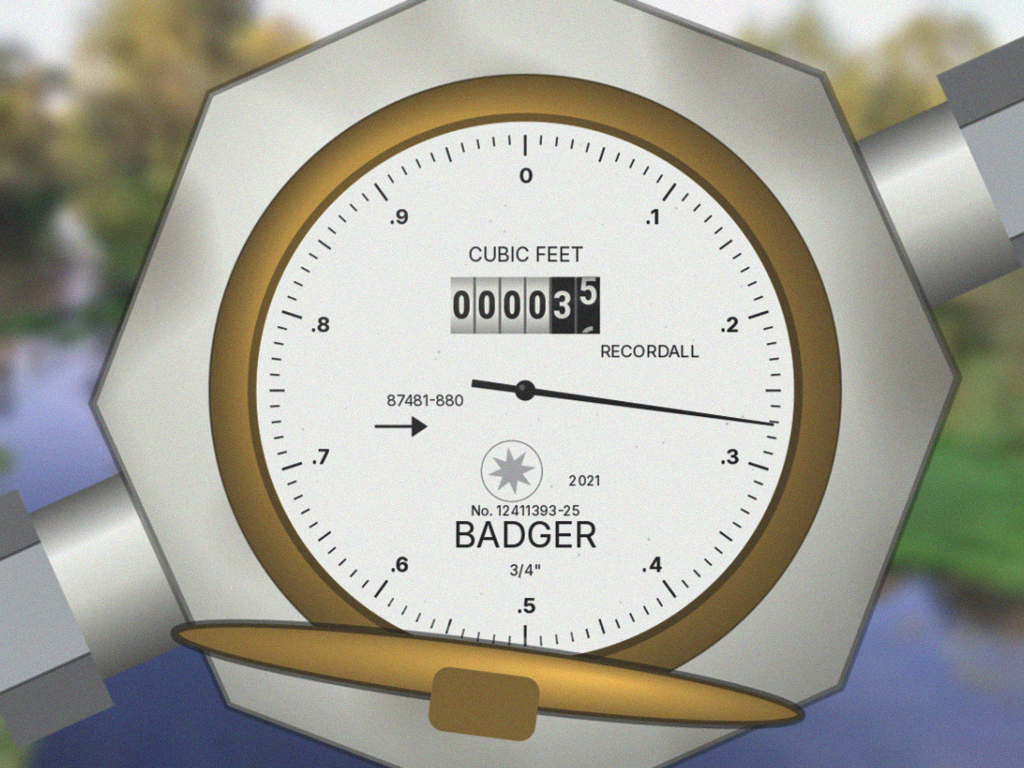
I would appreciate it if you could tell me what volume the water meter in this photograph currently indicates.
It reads 35.27 ft³
